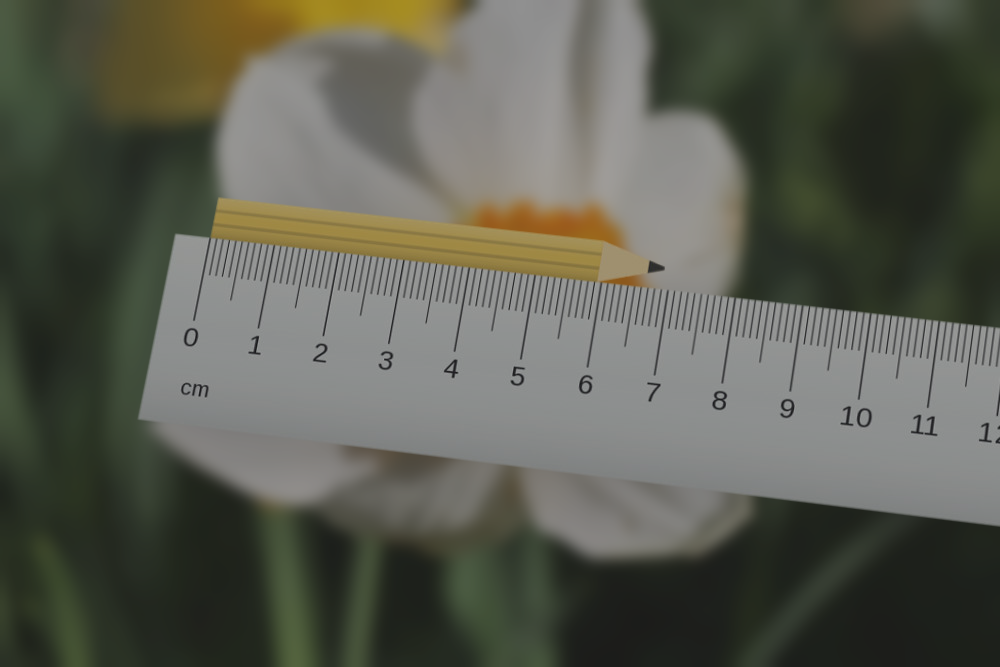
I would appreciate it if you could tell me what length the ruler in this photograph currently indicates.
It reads 6.9 cm
